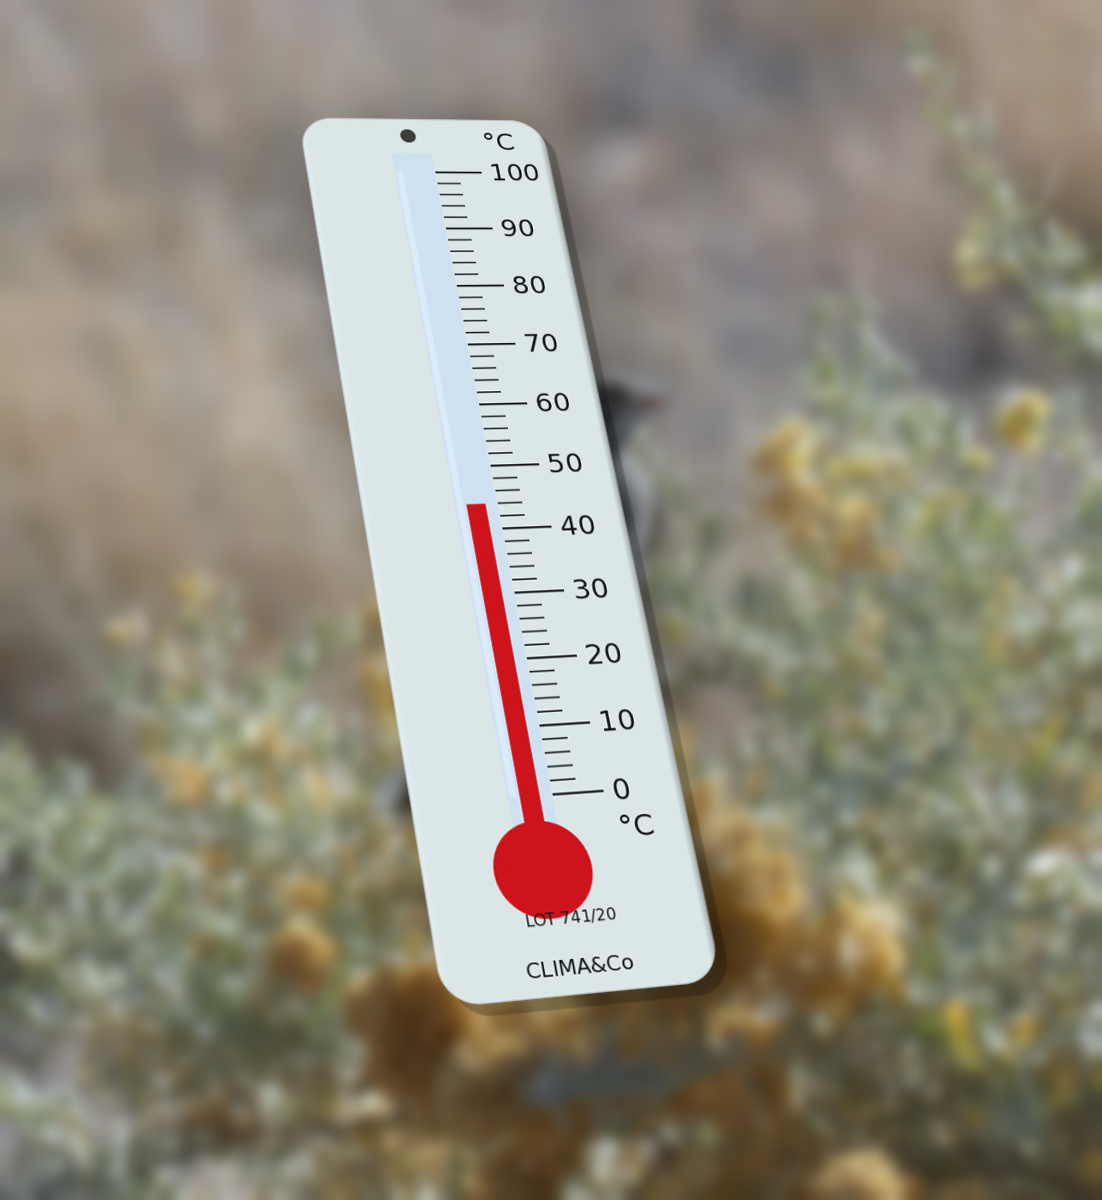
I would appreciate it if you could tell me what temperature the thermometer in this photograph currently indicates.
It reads 44 °C
